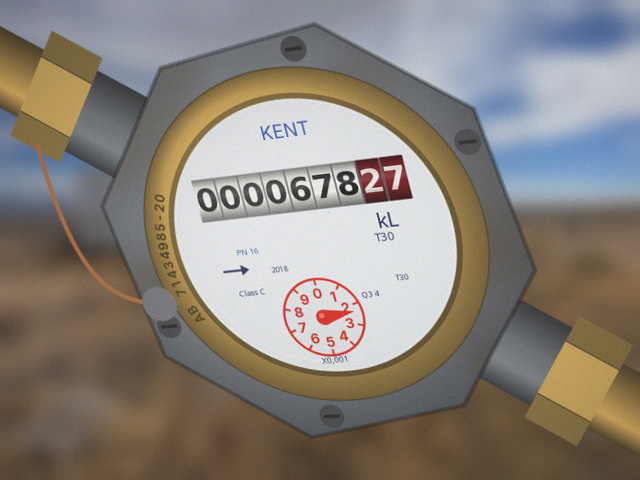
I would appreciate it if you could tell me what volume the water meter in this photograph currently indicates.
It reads 678.272 kL
